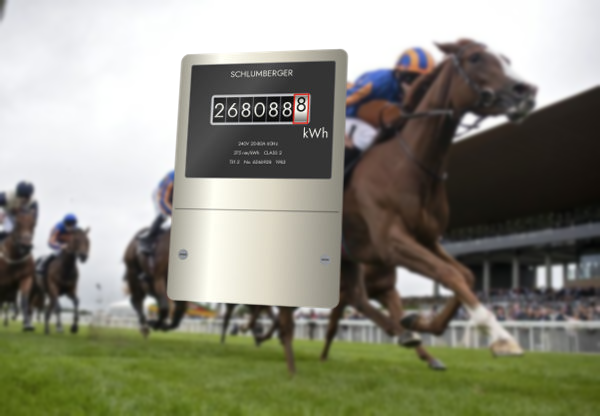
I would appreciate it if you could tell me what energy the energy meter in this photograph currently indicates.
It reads 268088.8 kWh
